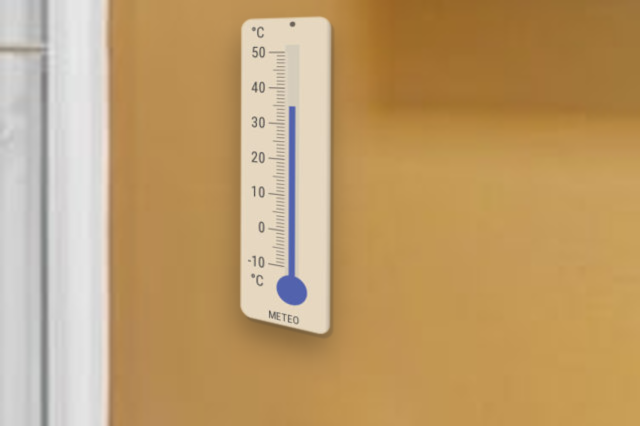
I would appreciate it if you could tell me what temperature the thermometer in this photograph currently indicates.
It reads 35 °C
